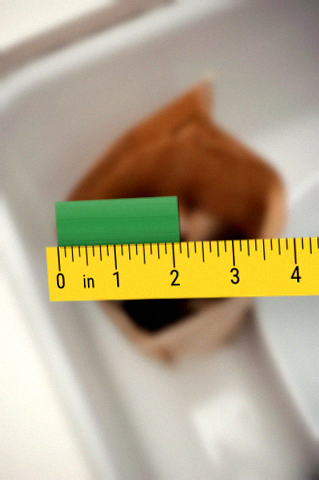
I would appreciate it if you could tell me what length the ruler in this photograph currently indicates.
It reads 2.125 in
